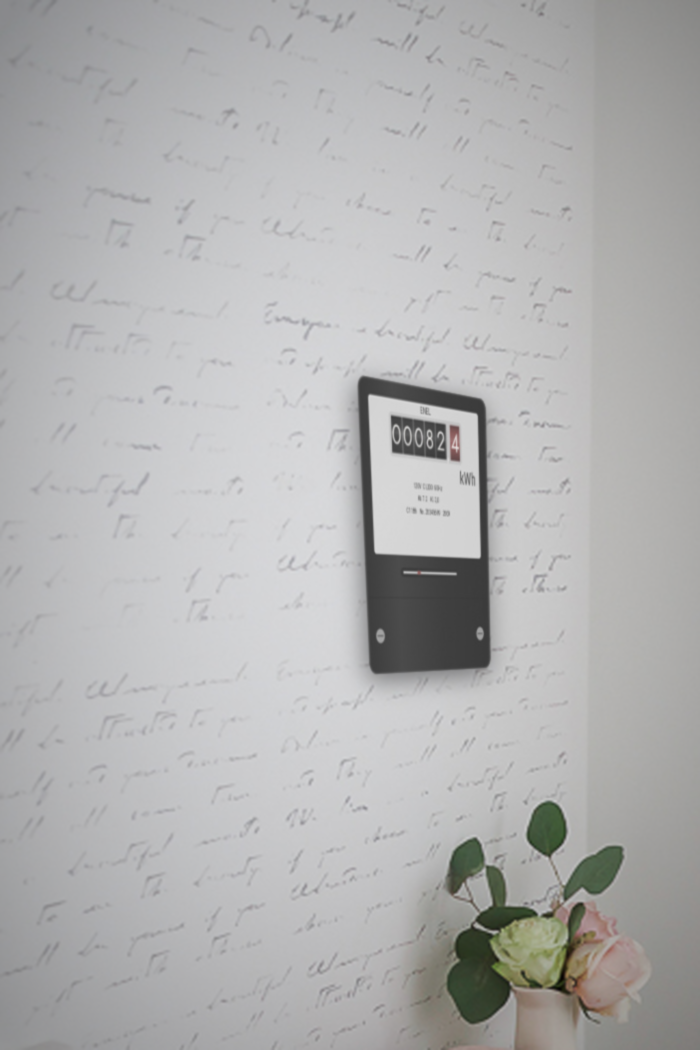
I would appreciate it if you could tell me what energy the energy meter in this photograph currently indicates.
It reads 82.4 kWh
